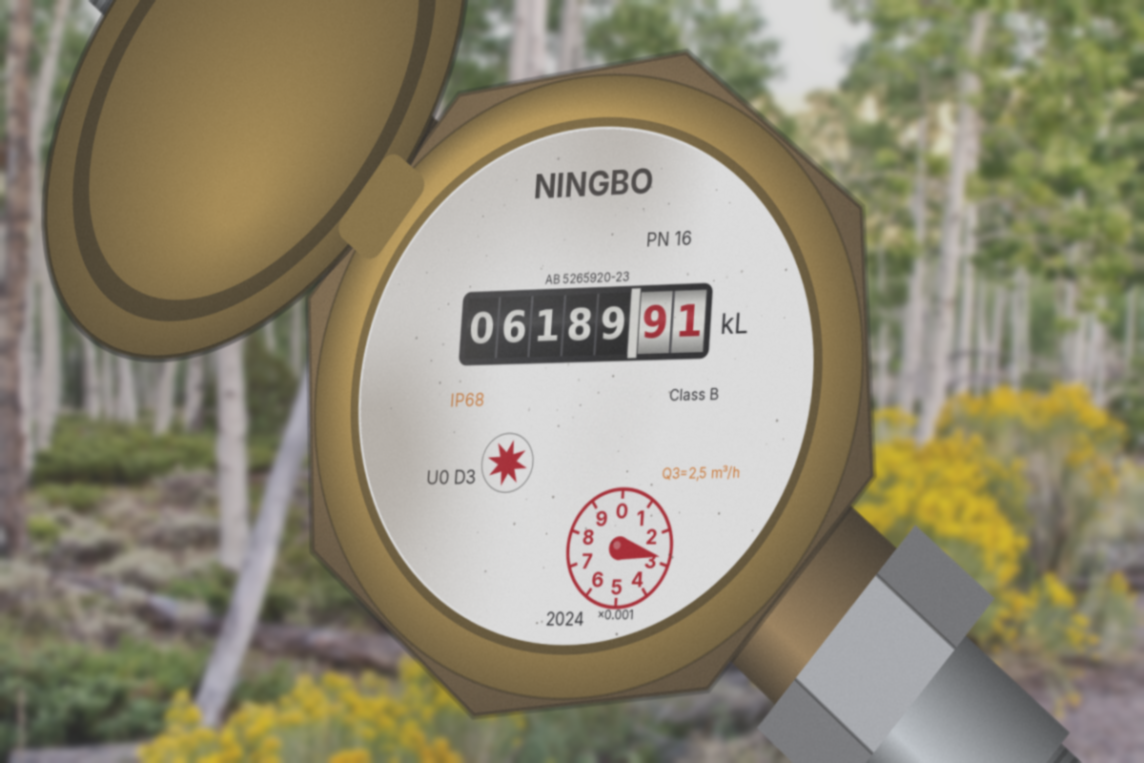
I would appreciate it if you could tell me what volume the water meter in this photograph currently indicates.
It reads 6189.912 kL
